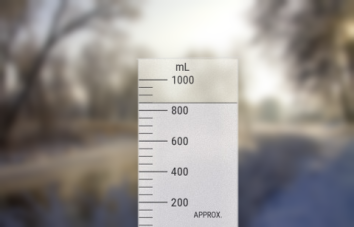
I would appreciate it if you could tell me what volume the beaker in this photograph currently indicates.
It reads 850 mL
